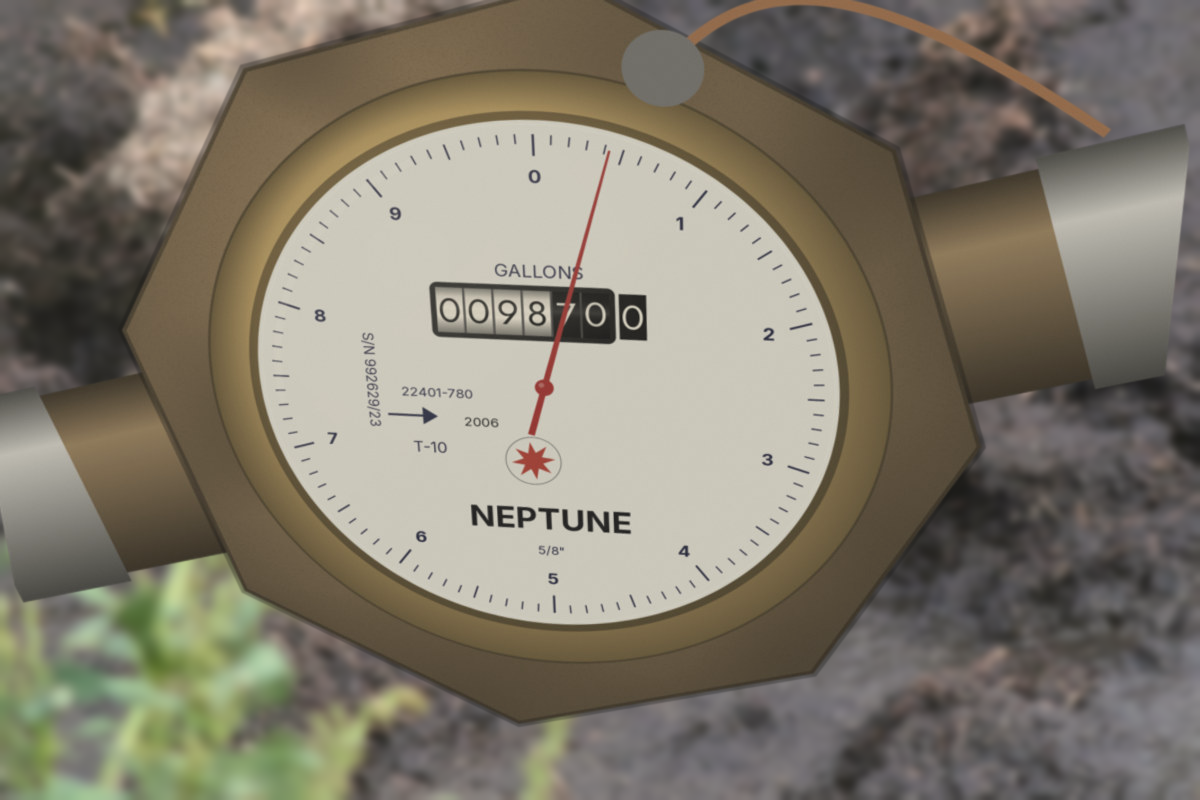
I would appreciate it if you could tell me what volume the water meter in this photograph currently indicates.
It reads 98700.4 gal
